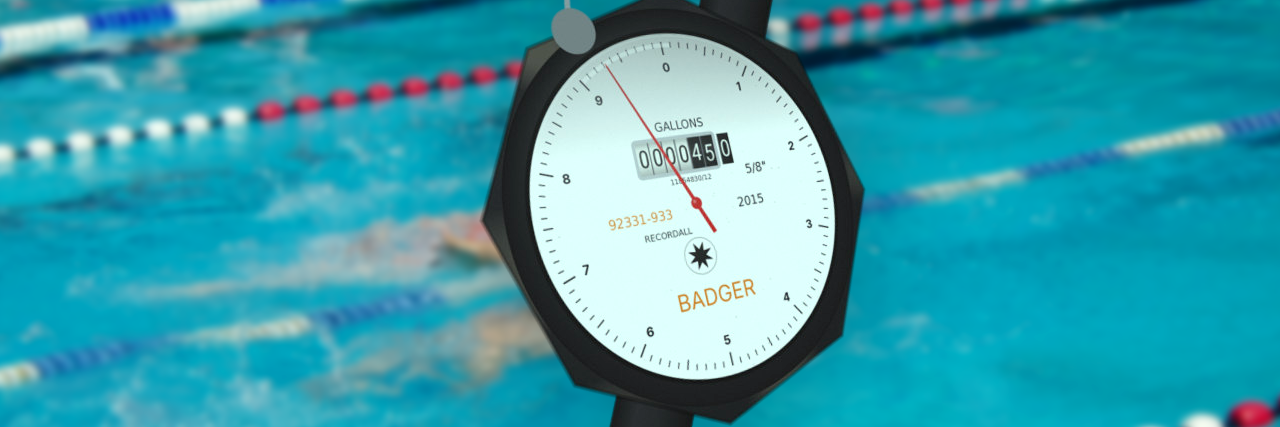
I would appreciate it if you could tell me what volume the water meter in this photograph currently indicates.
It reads 449.3 gal
